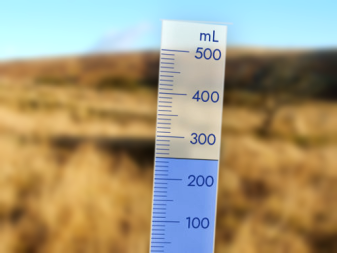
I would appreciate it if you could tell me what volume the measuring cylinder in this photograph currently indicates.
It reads 250 mL
